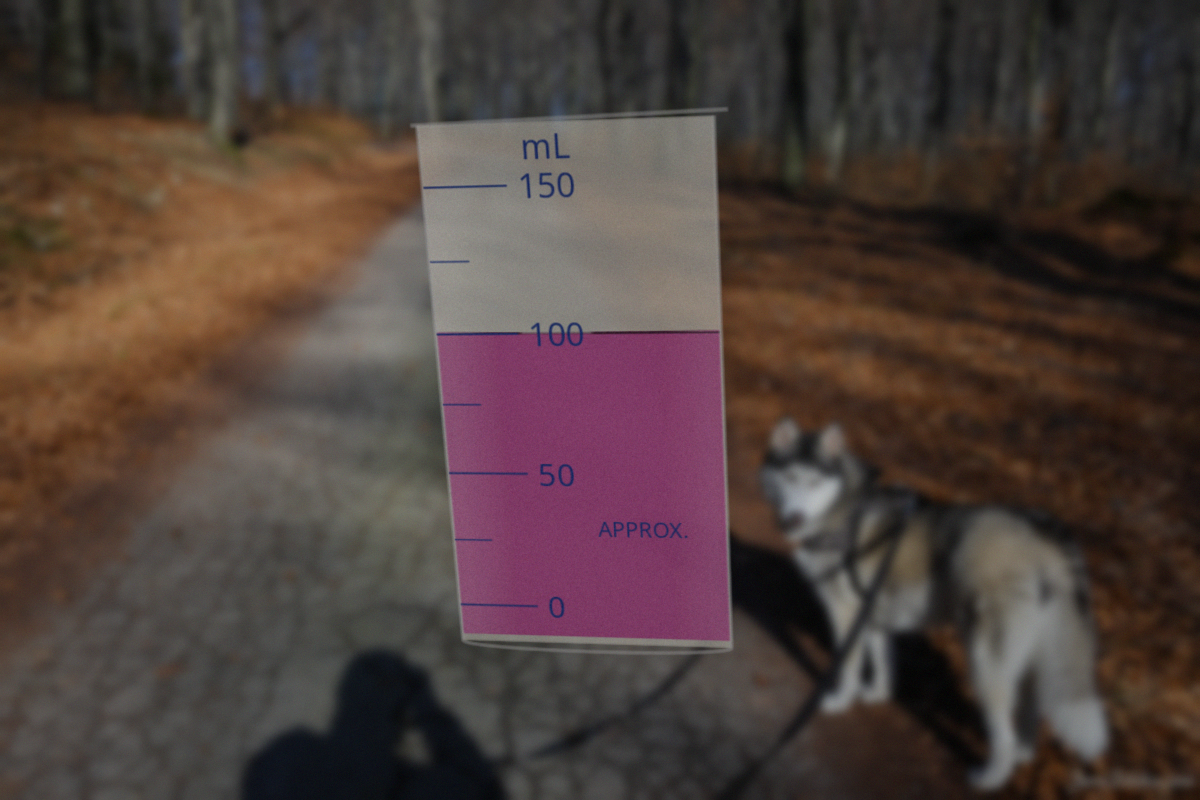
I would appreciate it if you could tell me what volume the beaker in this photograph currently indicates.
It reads 100 mL
